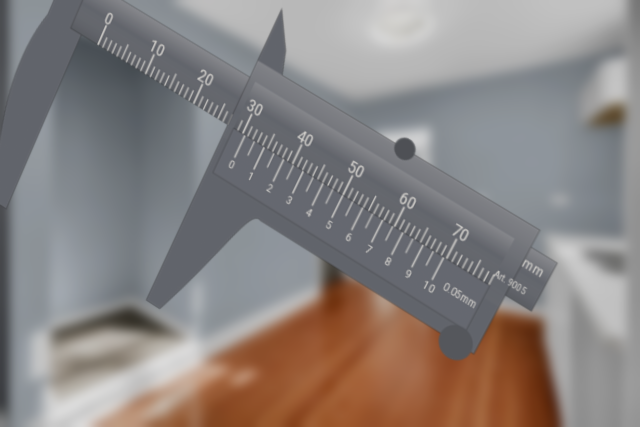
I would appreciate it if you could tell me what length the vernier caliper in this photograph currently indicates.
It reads 30.5 mm
